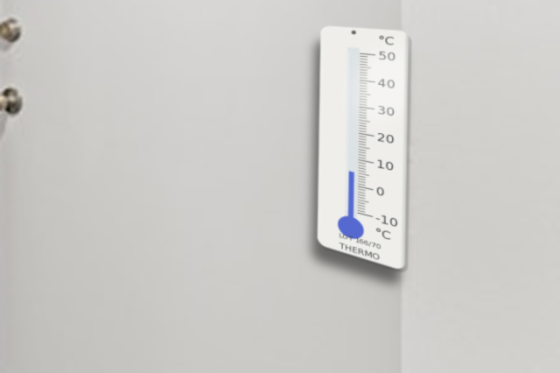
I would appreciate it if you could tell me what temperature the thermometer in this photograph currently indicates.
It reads 5 °C
